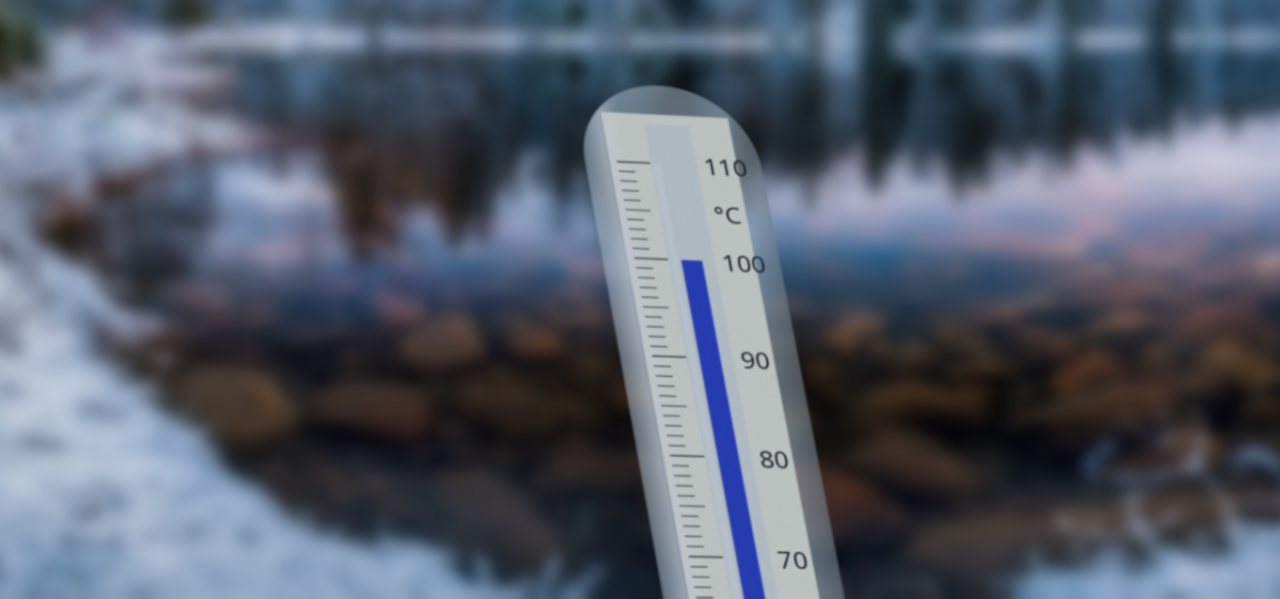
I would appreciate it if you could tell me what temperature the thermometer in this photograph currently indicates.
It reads 100 °C
